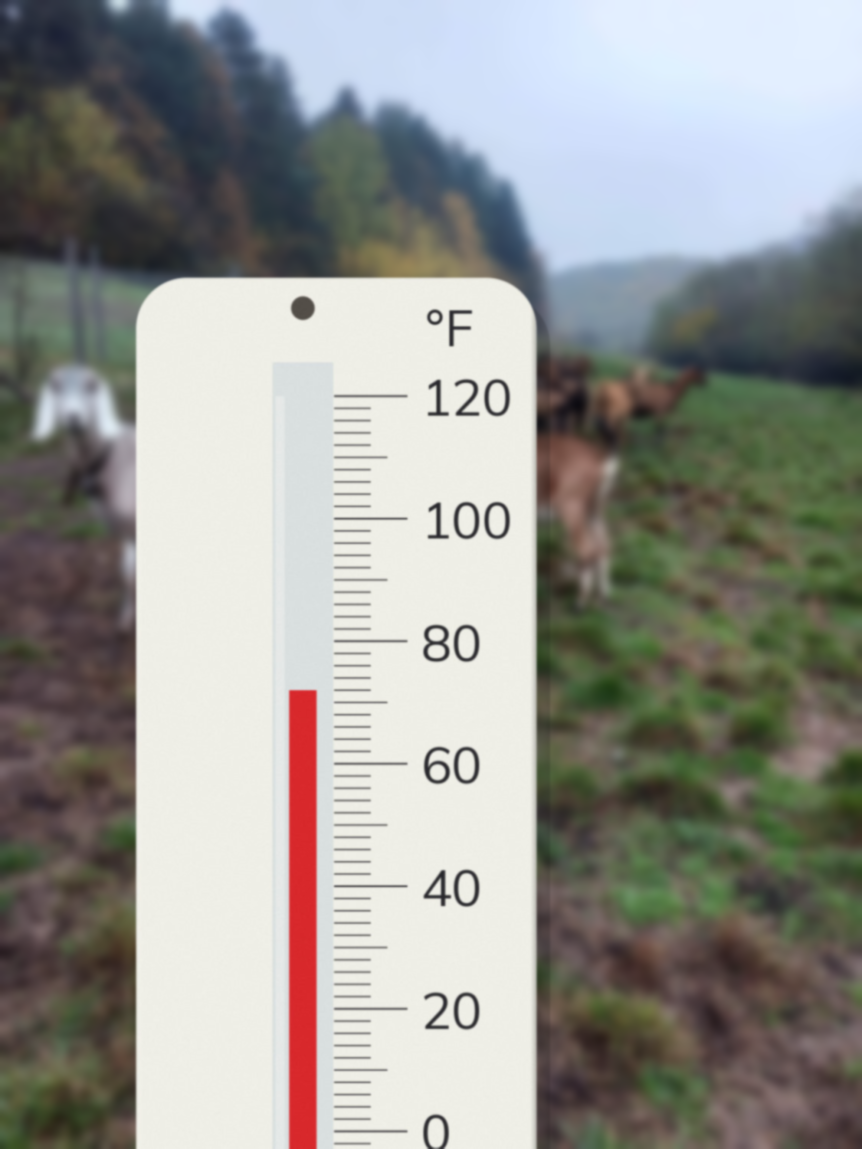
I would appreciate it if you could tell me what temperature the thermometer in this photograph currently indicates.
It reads 72 °F
